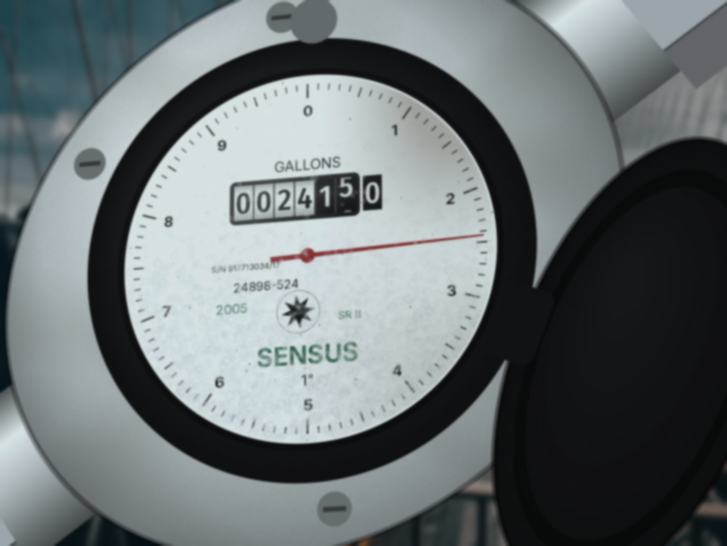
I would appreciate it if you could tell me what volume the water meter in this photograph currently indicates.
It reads 24152.4 gal
